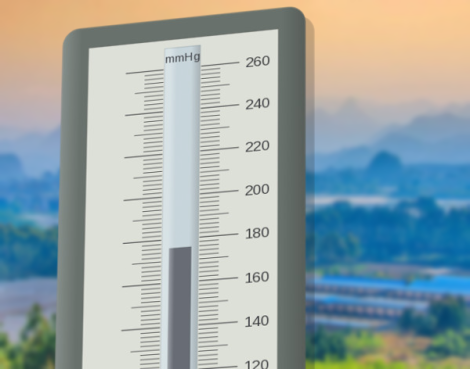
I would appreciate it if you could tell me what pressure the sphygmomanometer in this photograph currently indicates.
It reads 176 mmHg
